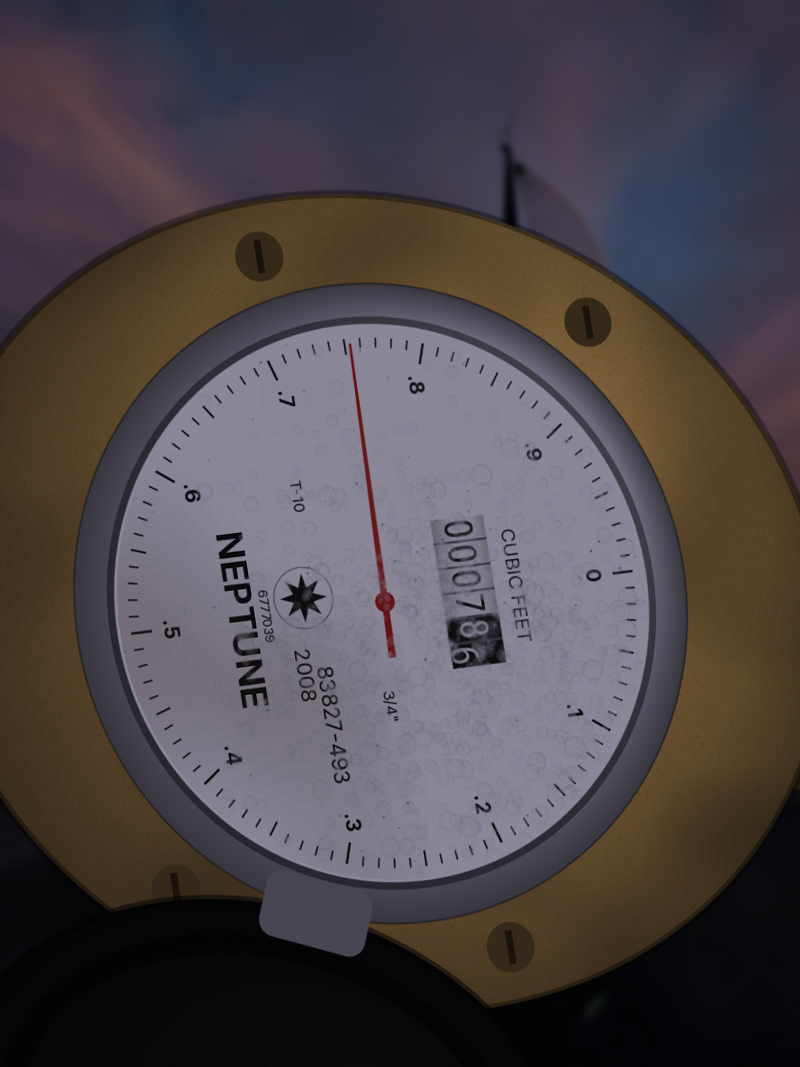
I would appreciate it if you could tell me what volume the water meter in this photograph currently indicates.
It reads 785.75 ft³
